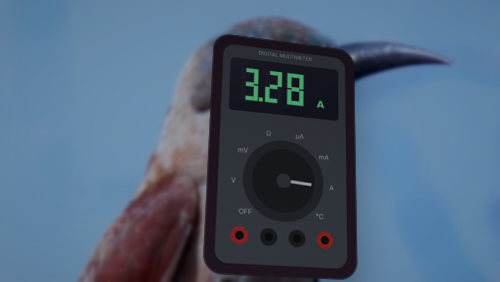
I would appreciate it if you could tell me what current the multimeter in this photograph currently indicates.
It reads 3.28 A
